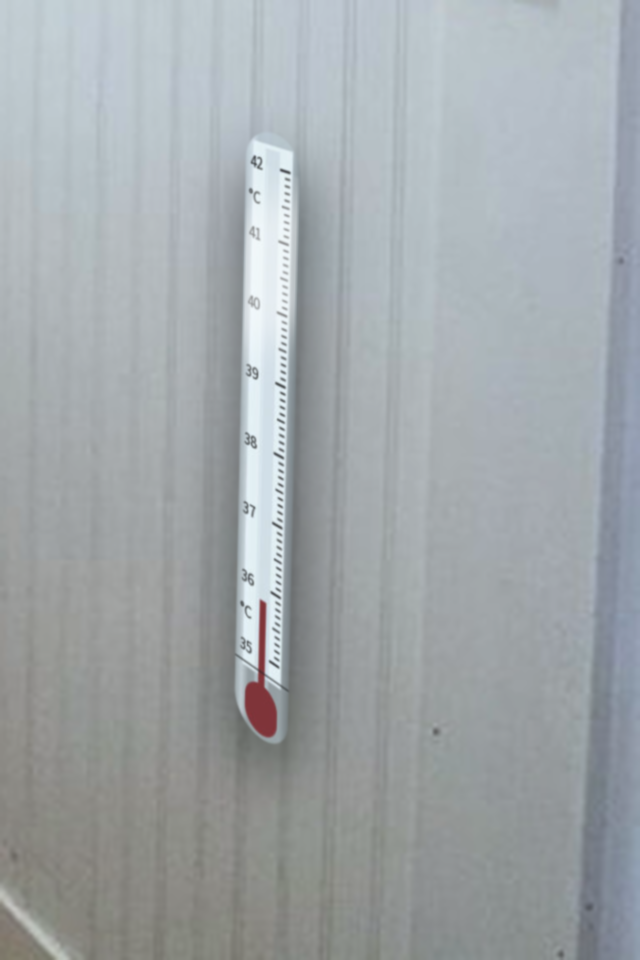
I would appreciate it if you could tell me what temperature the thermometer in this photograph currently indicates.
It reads 35.8 °C
